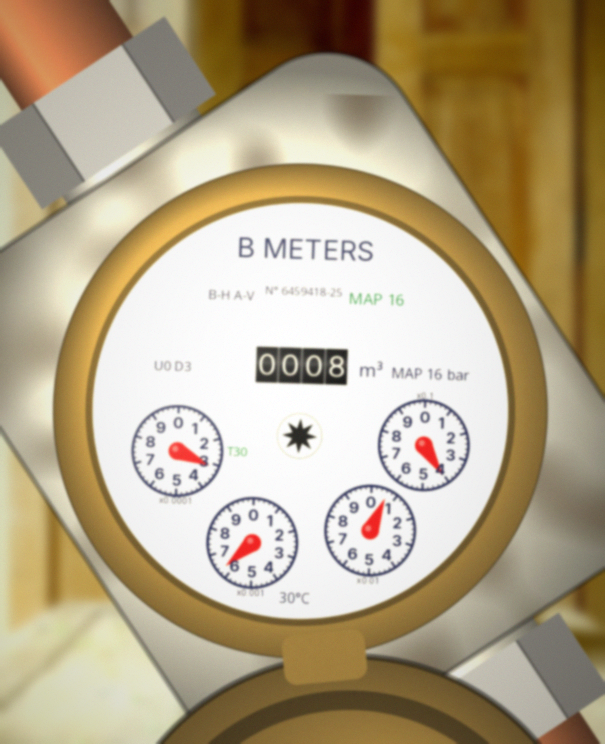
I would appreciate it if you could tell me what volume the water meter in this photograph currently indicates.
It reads 8.4063 m³
